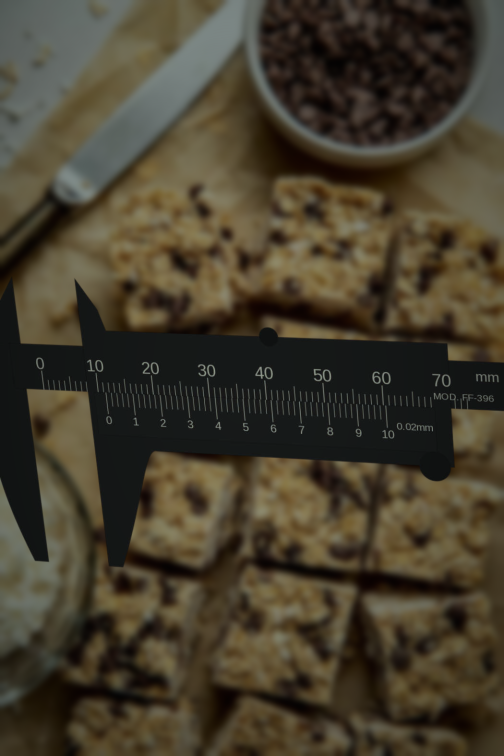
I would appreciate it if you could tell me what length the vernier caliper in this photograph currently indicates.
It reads 11.4 mm
